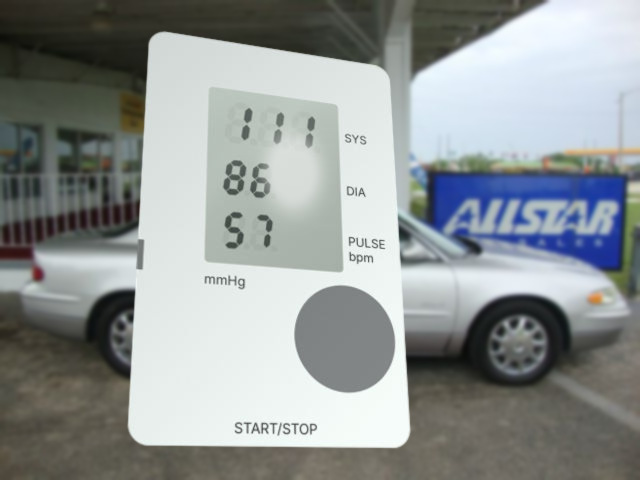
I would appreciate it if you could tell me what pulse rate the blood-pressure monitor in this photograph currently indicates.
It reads 57 bpm
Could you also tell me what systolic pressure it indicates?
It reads 111 mmHg
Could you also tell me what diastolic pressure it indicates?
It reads 86 mmHg
